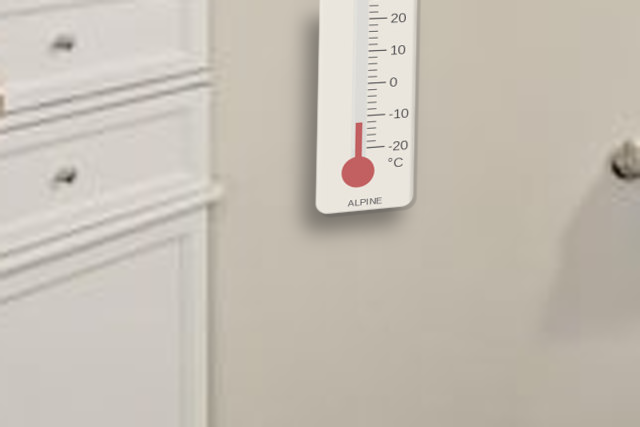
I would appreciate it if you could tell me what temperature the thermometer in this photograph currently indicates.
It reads -12 °C
